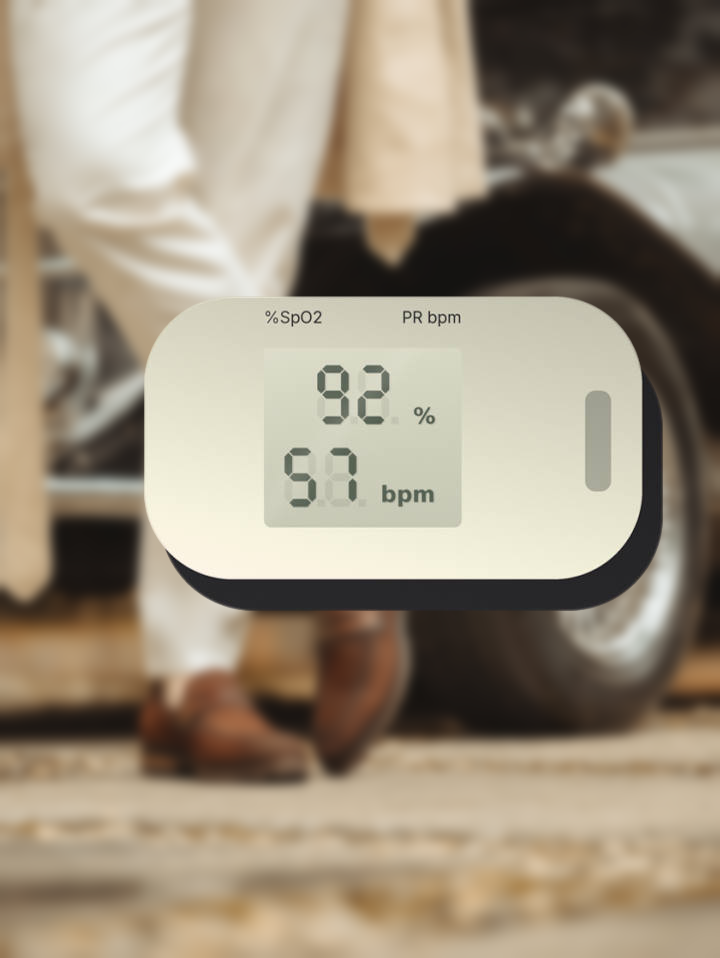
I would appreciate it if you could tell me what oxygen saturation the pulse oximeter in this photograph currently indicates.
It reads 92 %
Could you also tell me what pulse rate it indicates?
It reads 57 bpm
